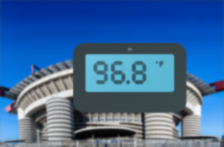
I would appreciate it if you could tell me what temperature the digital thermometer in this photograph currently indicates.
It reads 96.8 °F
